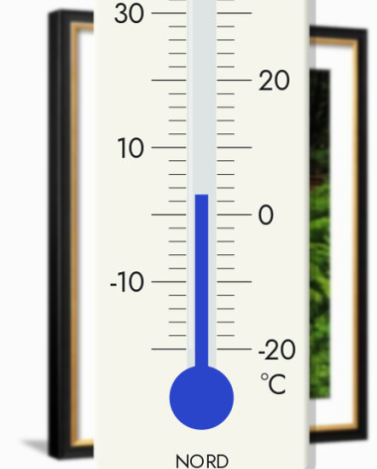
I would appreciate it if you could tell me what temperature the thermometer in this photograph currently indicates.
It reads 3 °C
